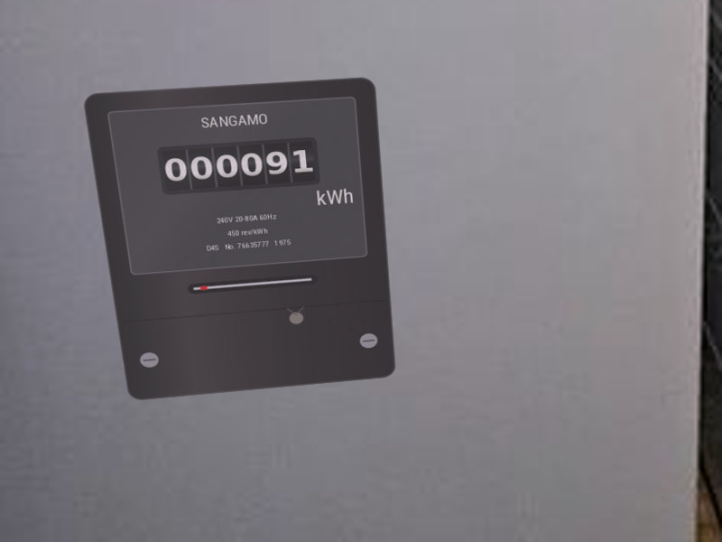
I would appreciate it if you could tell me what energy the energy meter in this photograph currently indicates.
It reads 91 kWh
